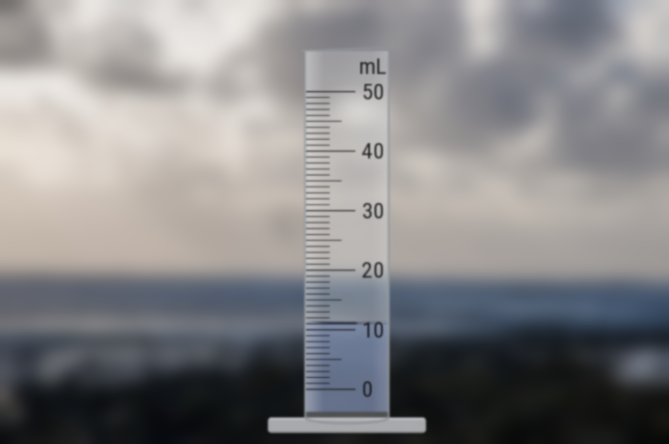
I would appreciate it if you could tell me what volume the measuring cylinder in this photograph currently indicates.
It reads 11 mL
